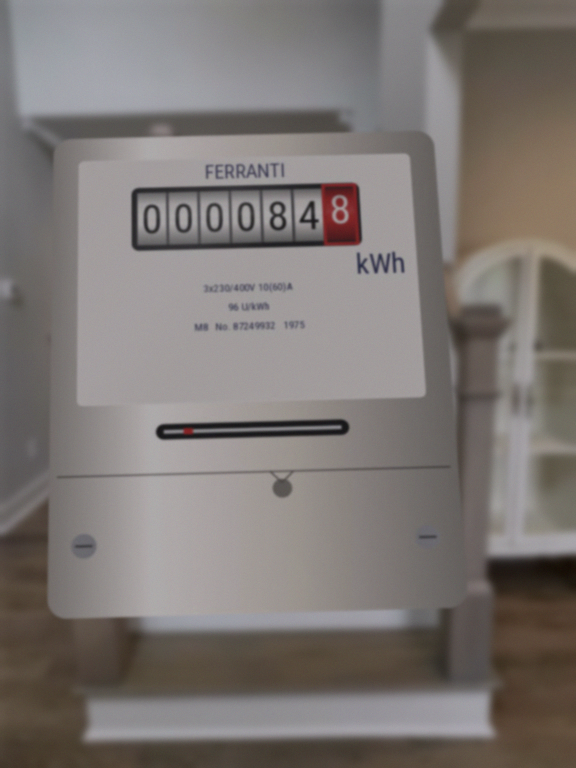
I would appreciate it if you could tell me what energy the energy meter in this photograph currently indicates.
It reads 84.8 kWh
